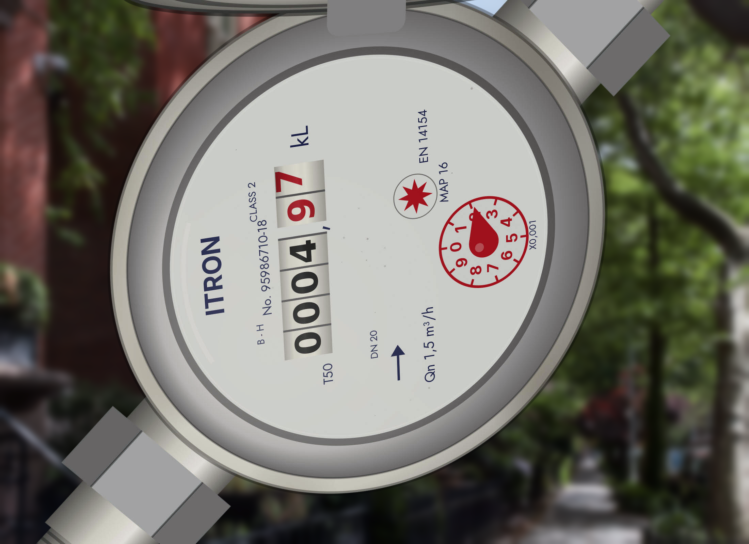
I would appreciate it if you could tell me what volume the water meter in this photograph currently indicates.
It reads 4.972 kL
